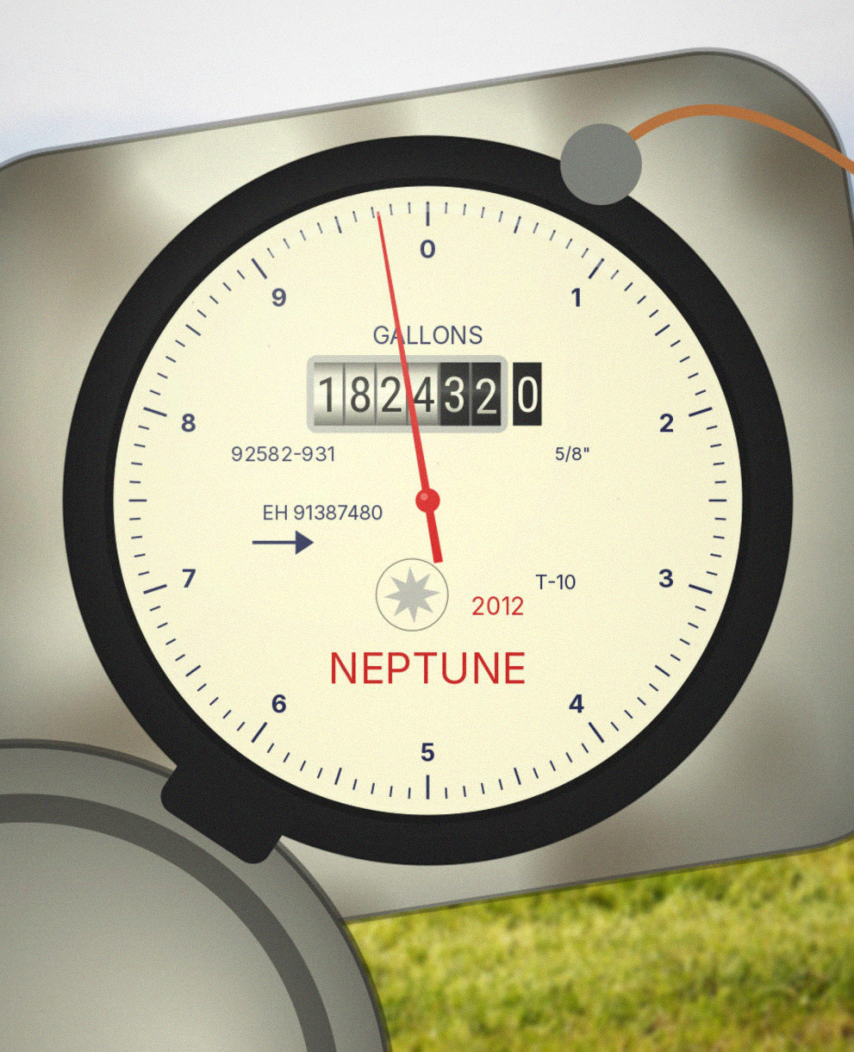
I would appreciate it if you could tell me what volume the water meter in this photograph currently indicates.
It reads 1824319.7 gal
